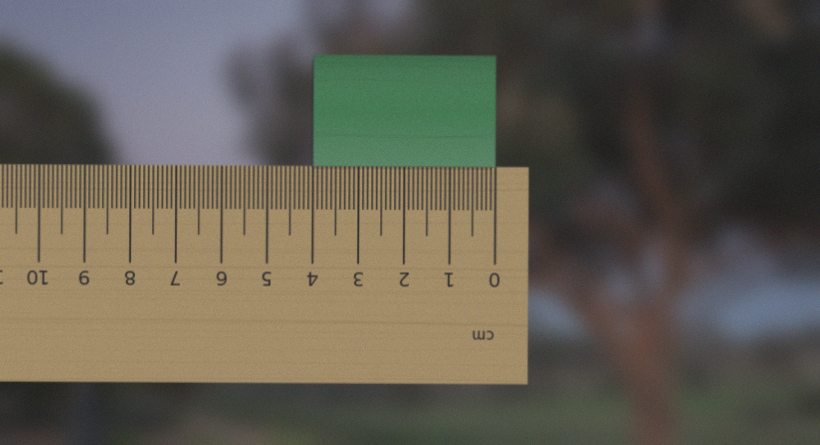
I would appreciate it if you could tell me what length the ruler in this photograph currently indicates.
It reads 4 cm
